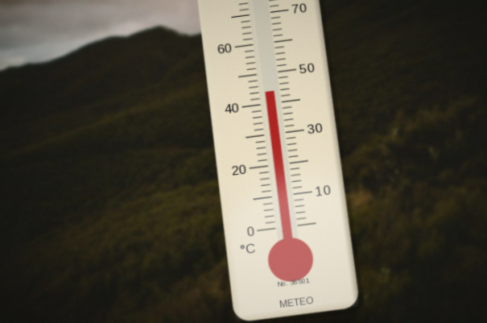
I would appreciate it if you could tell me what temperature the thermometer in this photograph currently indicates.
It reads 44 °C
